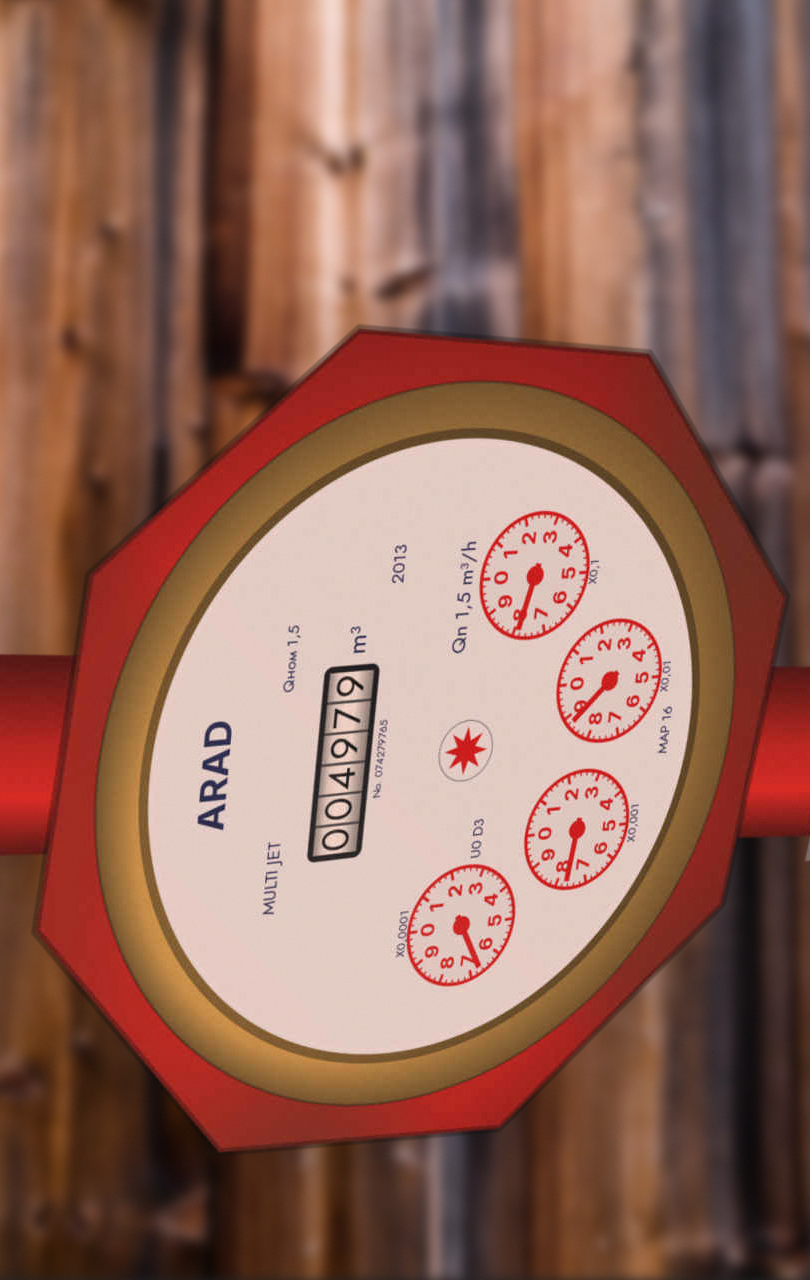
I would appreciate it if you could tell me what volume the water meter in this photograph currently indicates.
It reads 4979.7876 m³
